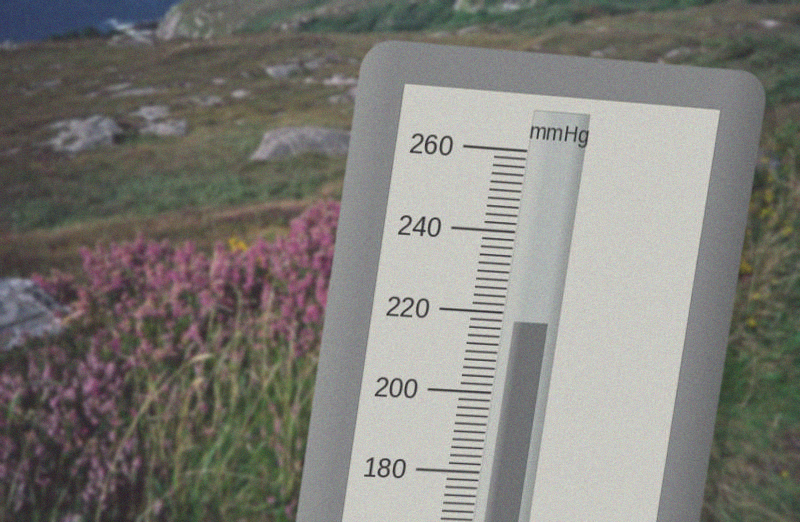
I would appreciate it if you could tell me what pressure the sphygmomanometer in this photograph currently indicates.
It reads 218 mmHg
